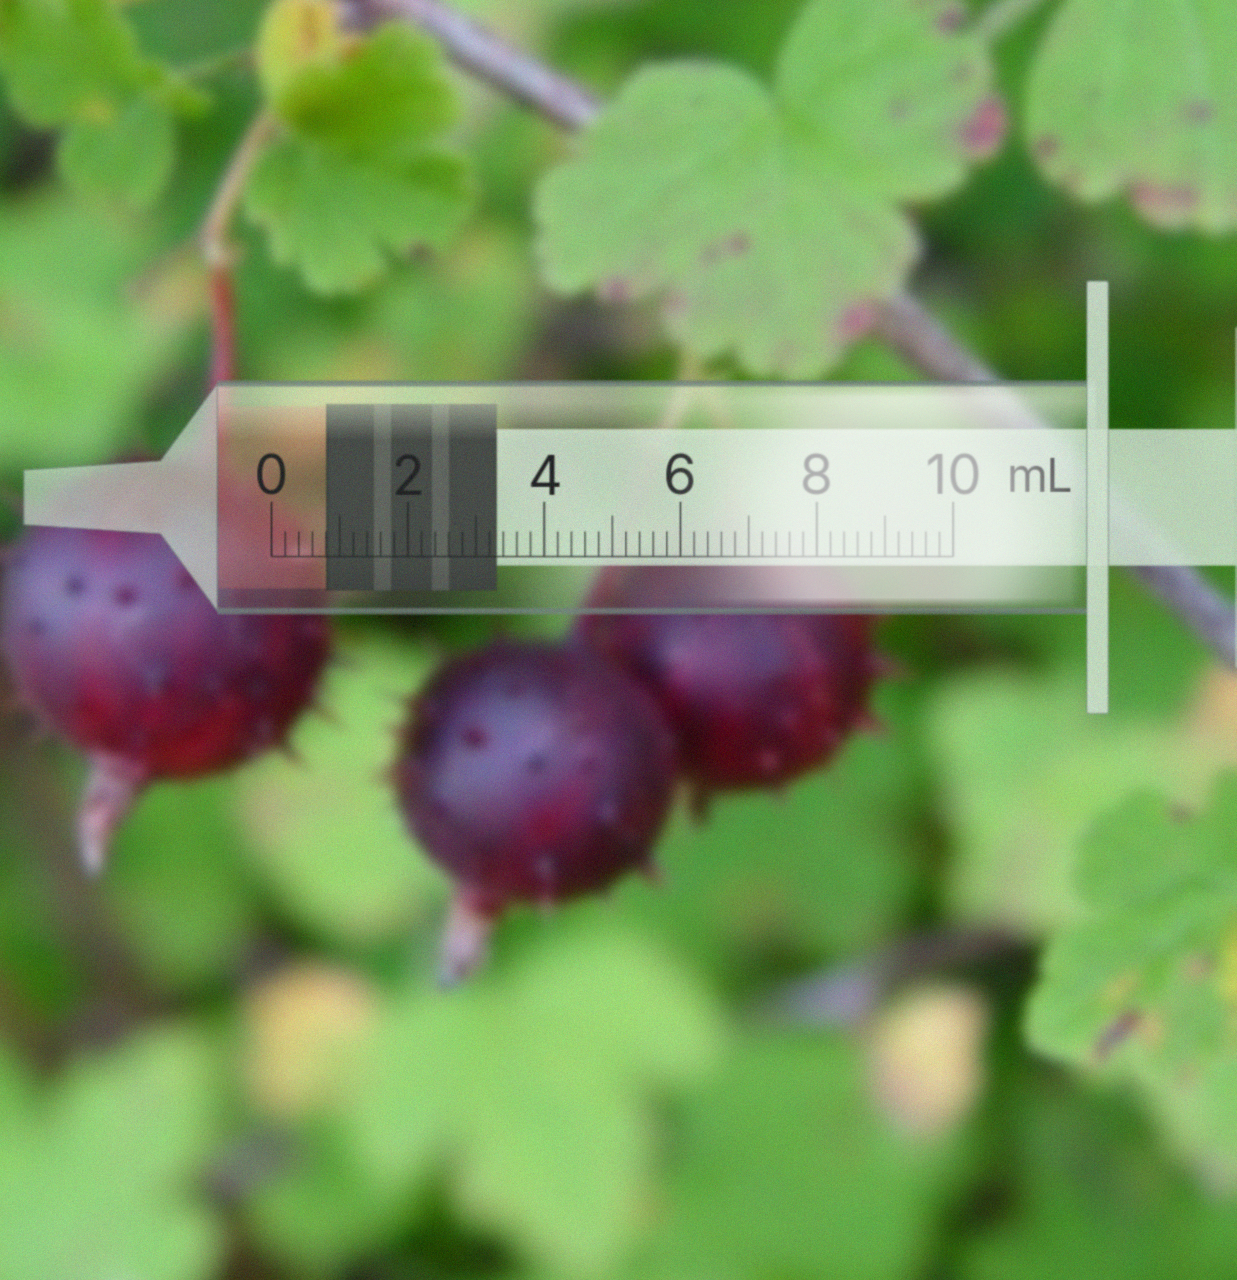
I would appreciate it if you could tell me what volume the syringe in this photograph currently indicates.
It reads 0.8 mL
